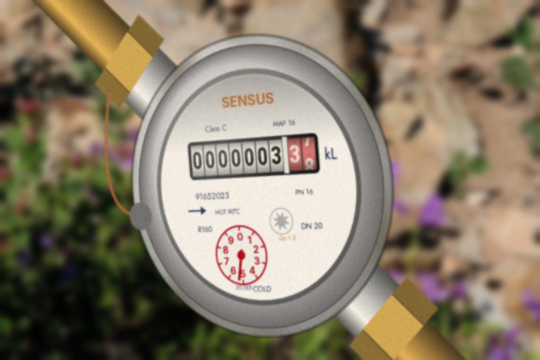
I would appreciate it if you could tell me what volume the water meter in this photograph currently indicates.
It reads 3.375 kL
